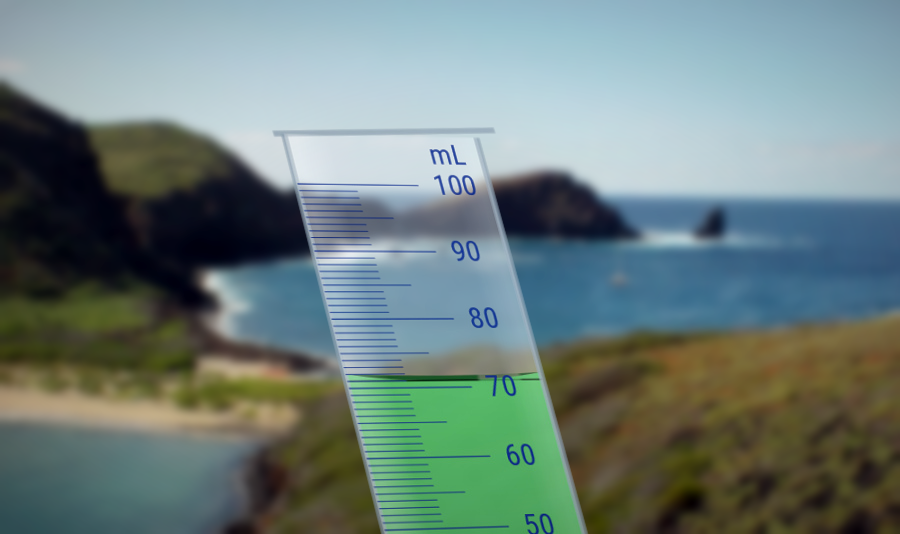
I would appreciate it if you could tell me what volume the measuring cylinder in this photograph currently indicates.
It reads 71 mL
